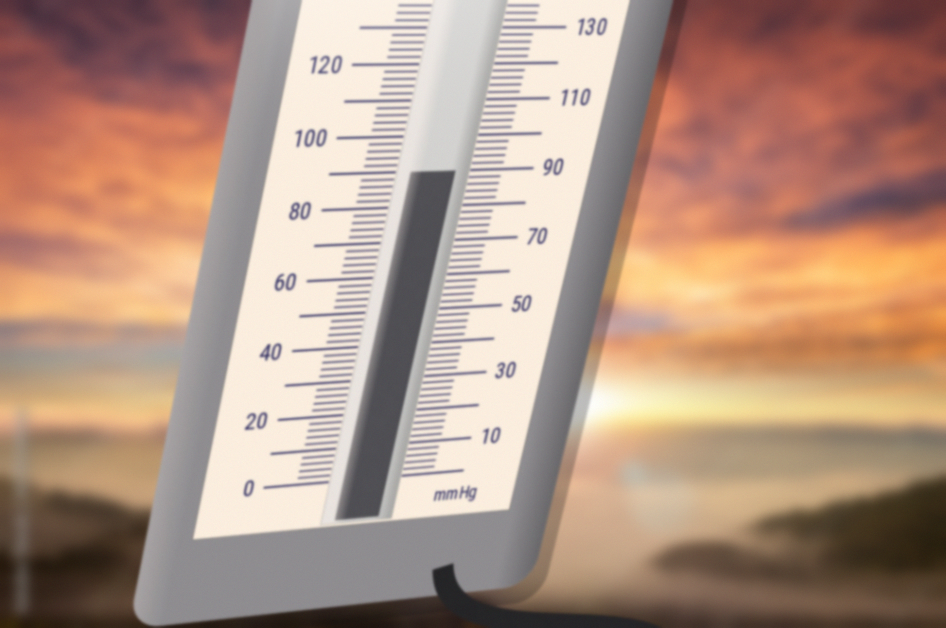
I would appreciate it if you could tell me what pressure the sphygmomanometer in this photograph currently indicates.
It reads 90 mmHg
